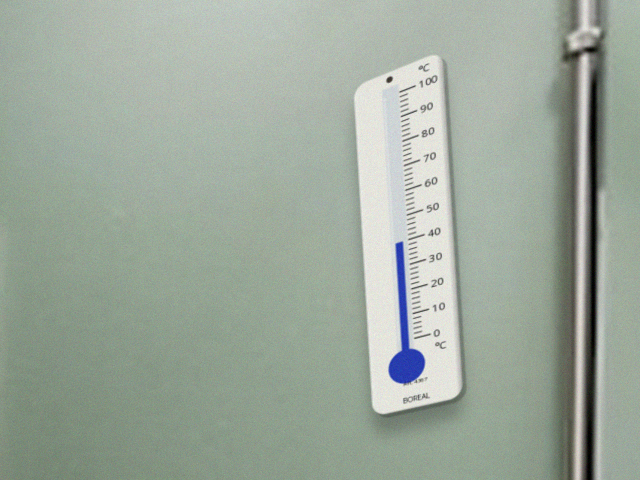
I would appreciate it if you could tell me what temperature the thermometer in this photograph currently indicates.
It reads 40 °C
